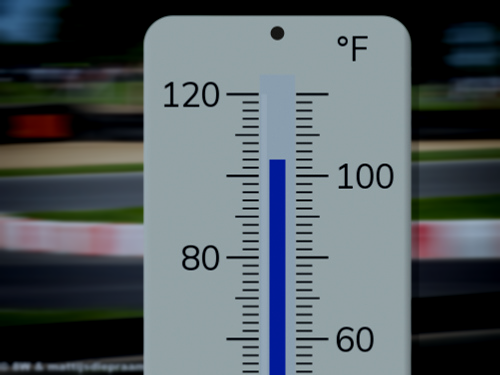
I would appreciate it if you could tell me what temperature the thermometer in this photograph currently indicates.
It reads 104 °F
